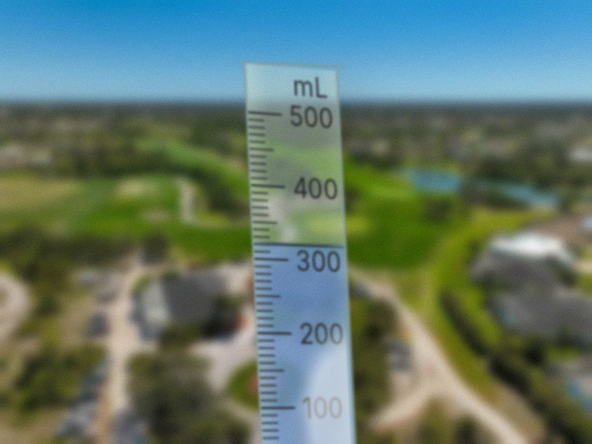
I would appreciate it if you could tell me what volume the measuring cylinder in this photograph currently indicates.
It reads 320 mL
